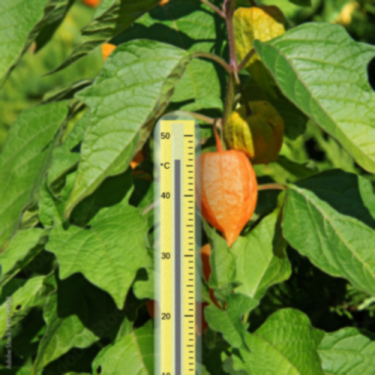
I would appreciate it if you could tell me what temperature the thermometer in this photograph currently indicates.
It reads 46 °C
